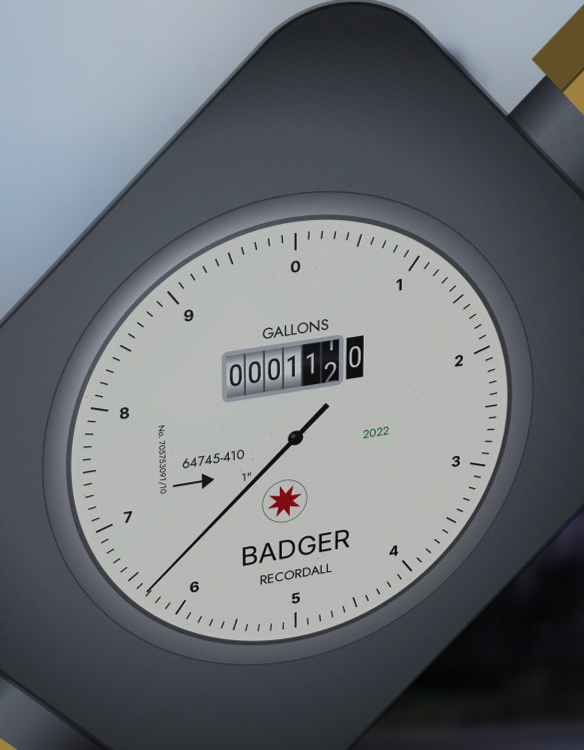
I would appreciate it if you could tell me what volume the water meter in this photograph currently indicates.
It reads 1116.3 gal
